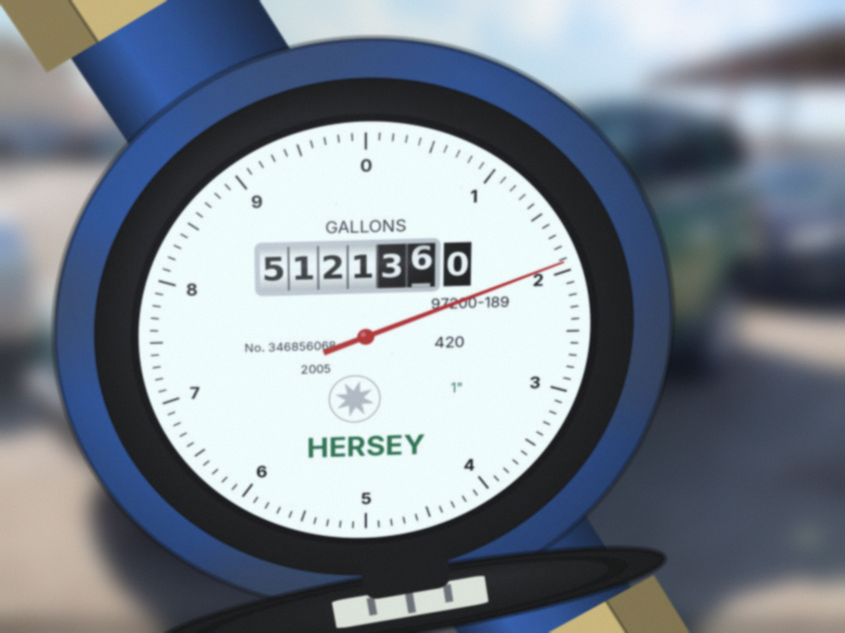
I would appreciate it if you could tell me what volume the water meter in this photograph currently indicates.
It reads 5121361.9 gal
